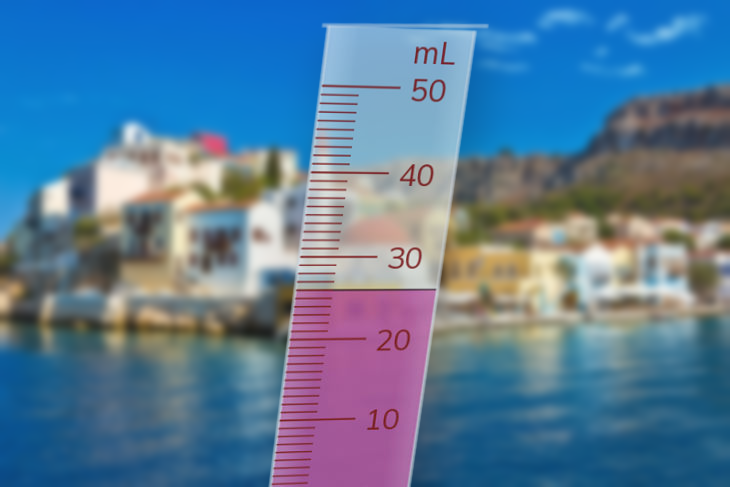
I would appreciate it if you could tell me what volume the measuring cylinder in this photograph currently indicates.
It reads 26 mL
